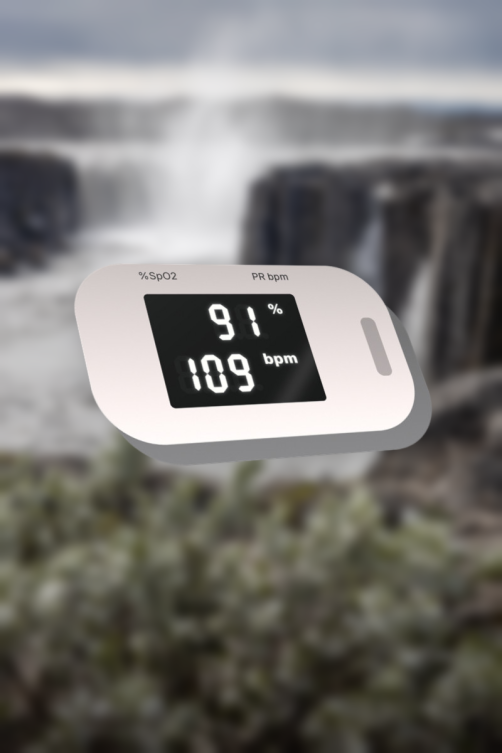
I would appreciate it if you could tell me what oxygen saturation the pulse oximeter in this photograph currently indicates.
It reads 91 %
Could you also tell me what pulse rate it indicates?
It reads 109 bpm
